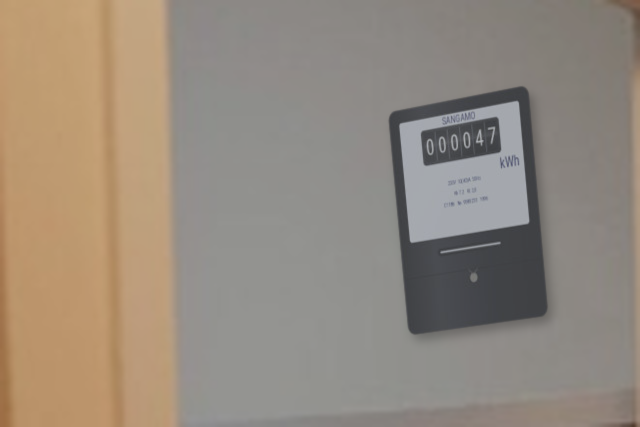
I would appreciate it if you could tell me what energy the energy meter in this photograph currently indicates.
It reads 47 kWh
